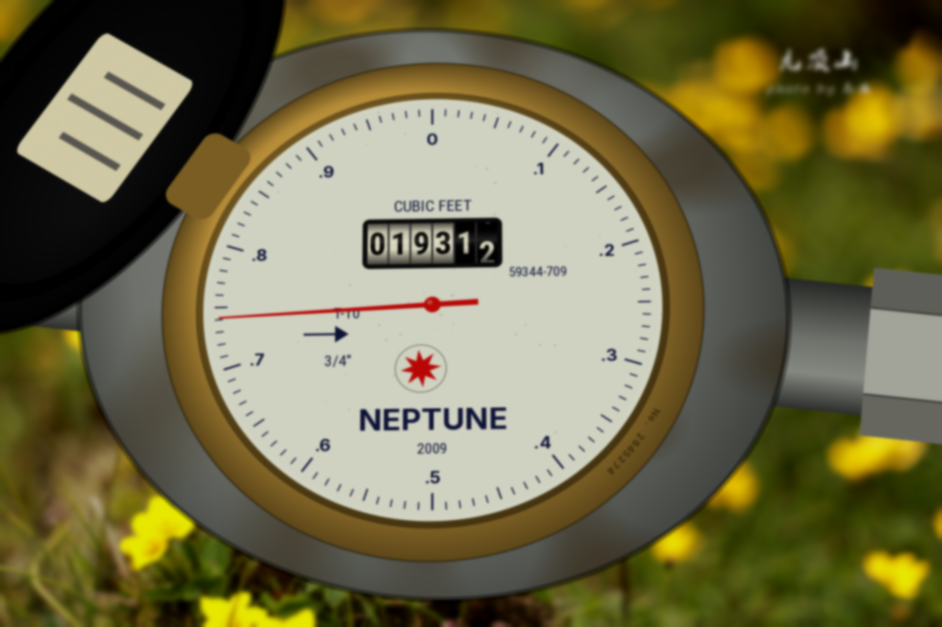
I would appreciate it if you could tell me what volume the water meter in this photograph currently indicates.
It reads 19311.74 ft³
